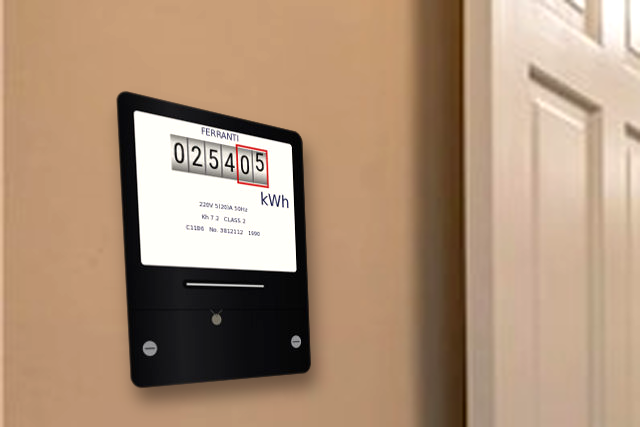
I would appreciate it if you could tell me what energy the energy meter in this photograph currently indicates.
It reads 254.05 kWh
